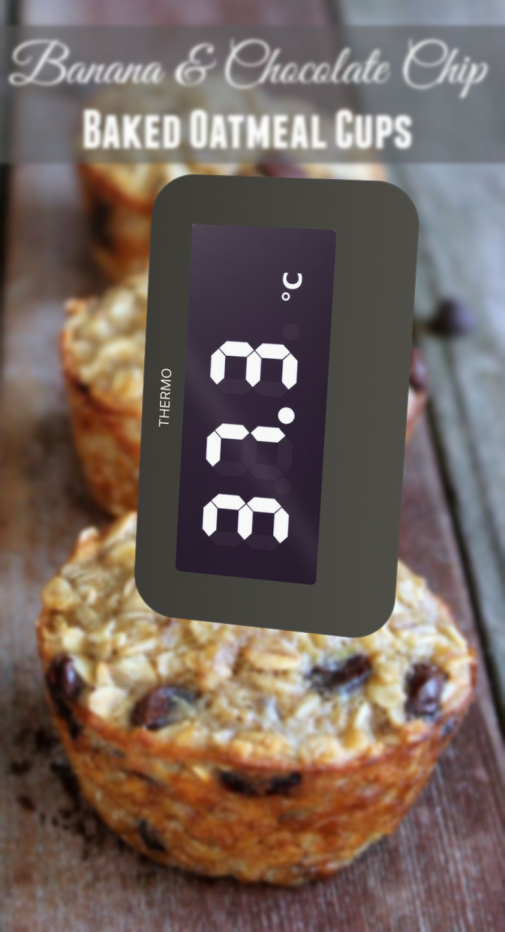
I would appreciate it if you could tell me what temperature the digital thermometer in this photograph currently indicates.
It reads 37.3 °C
